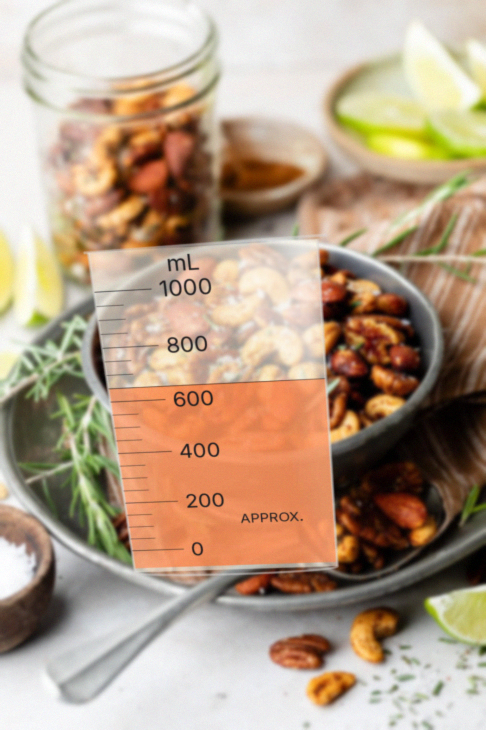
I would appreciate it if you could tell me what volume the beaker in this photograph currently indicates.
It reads 650 mL
